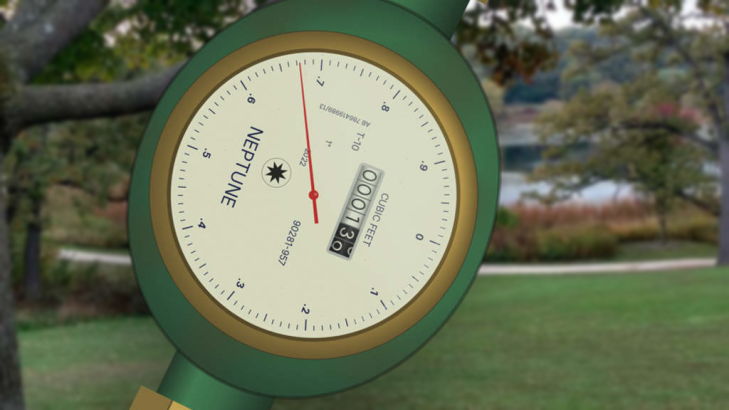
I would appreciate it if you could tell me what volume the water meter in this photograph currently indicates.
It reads 138.67 ft³
